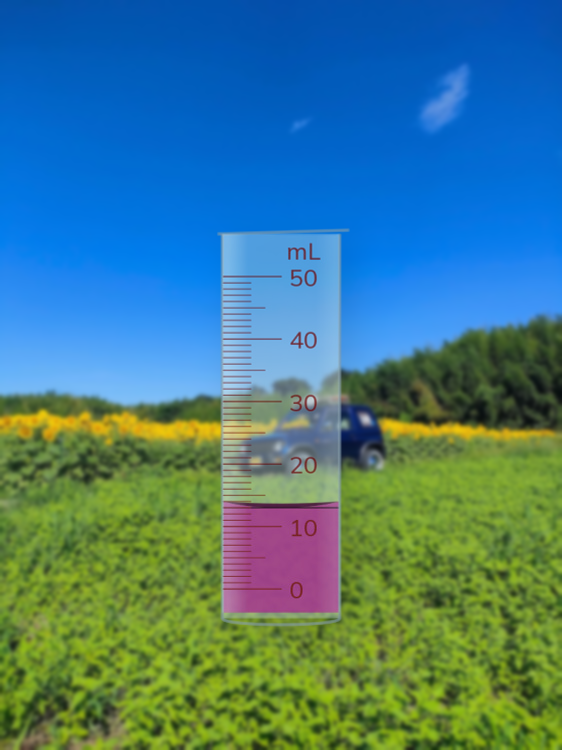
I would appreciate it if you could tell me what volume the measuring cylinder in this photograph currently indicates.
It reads 13 mL
